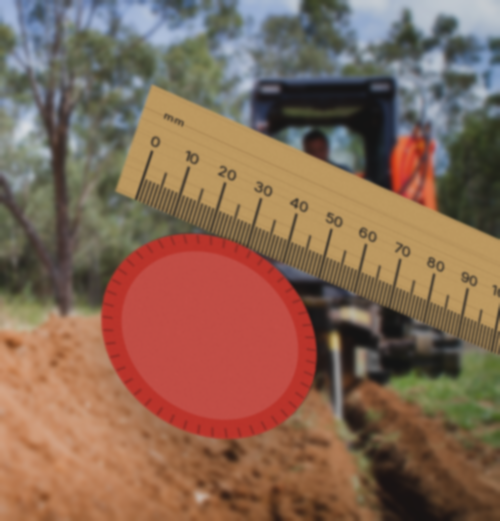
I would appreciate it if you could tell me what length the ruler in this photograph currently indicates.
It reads 55 mm
